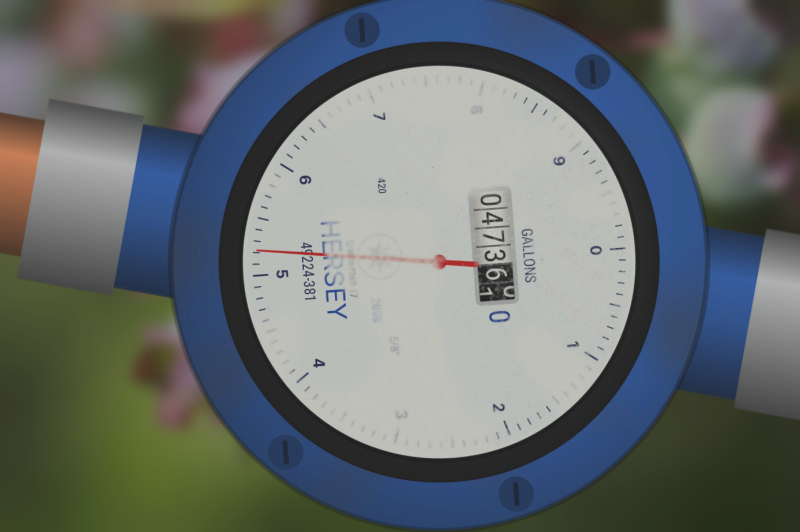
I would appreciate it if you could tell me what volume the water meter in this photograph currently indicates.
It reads 473605.2 gal
